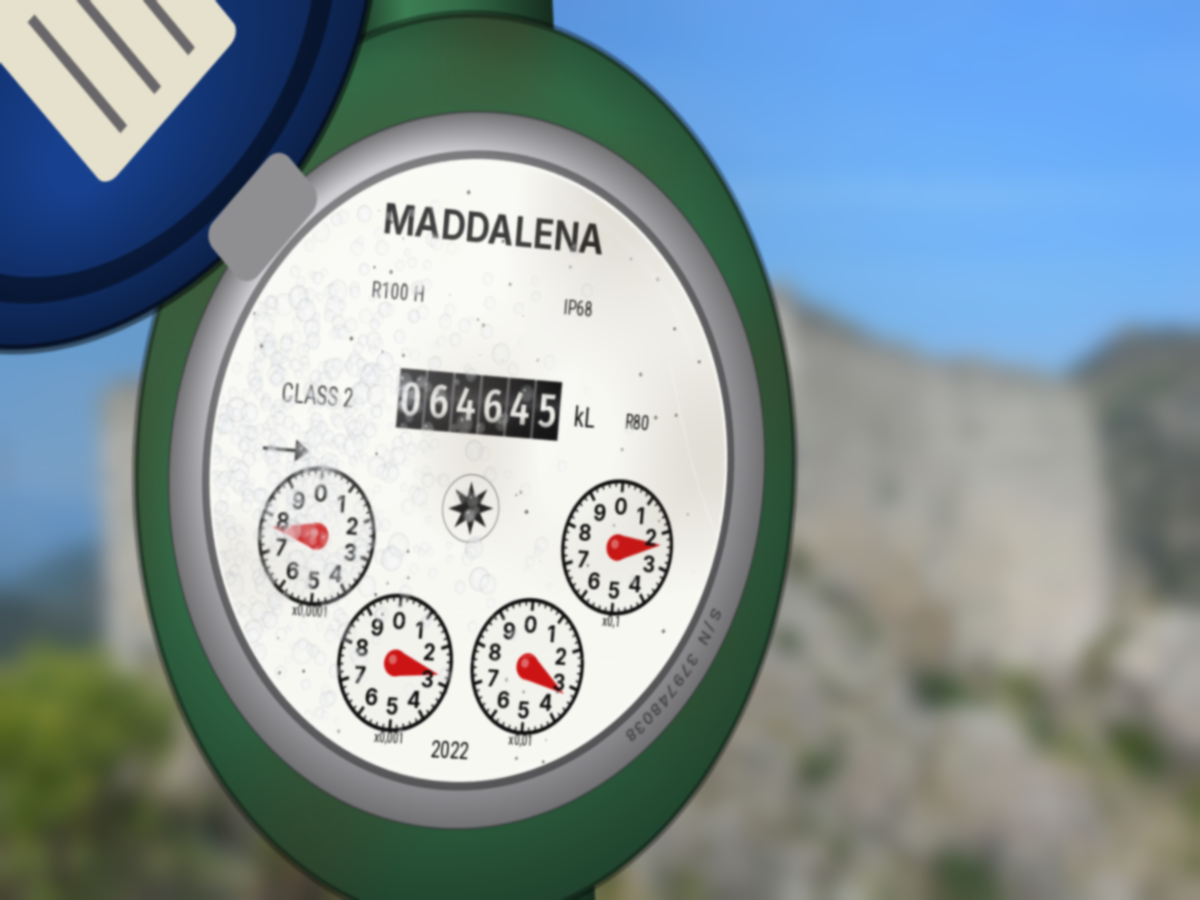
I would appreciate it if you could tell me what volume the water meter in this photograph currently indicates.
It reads 64645.2327 kL
